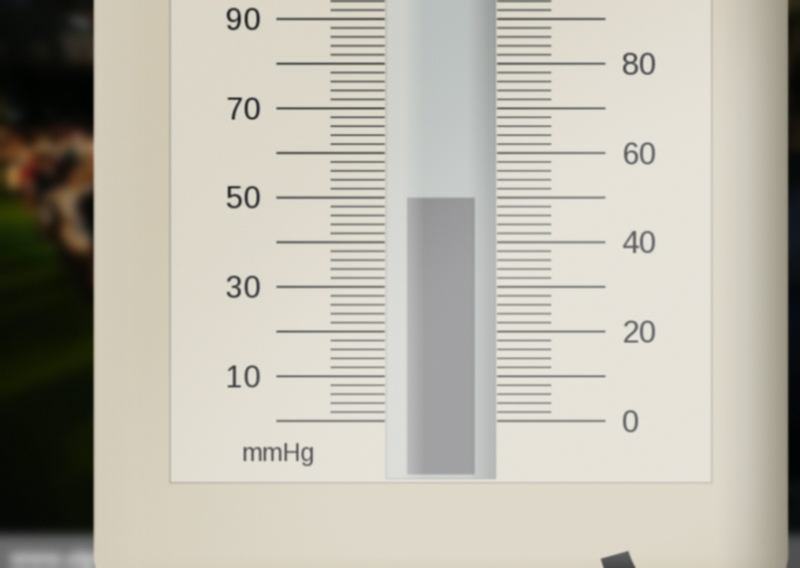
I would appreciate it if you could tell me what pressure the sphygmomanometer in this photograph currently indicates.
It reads 50 mmHg
